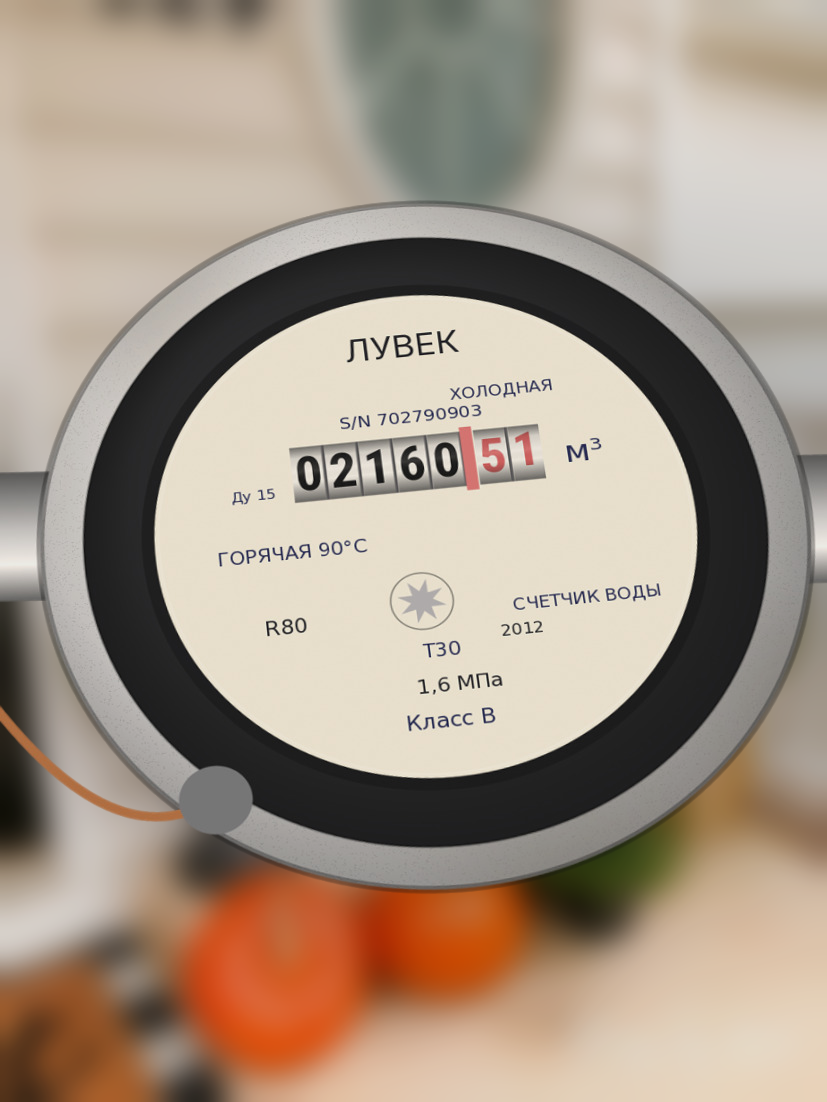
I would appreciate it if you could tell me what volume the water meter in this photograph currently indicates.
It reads 2160.51 m³
